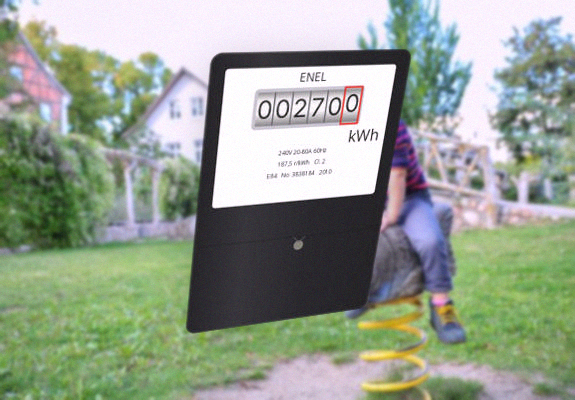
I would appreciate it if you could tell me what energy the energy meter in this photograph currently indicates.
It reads 270.0 kWh
